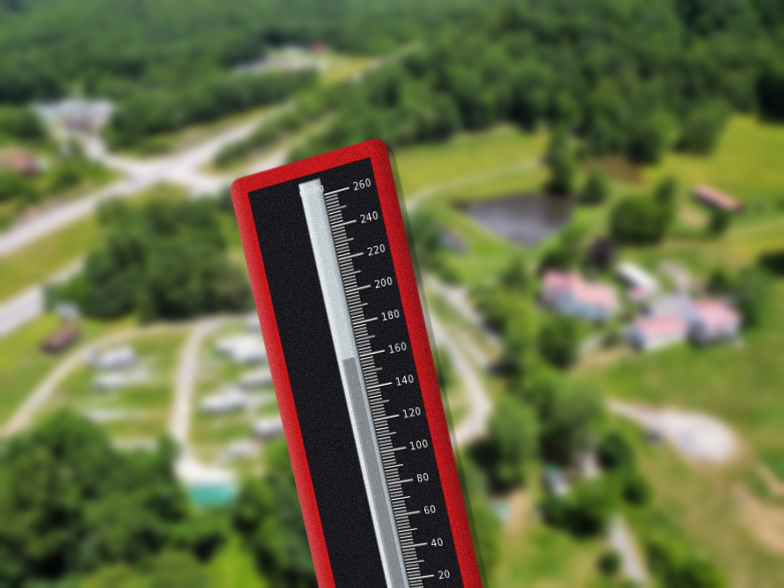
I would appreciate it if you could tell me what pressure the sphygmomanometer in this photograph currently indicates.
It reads 160 mmHg
